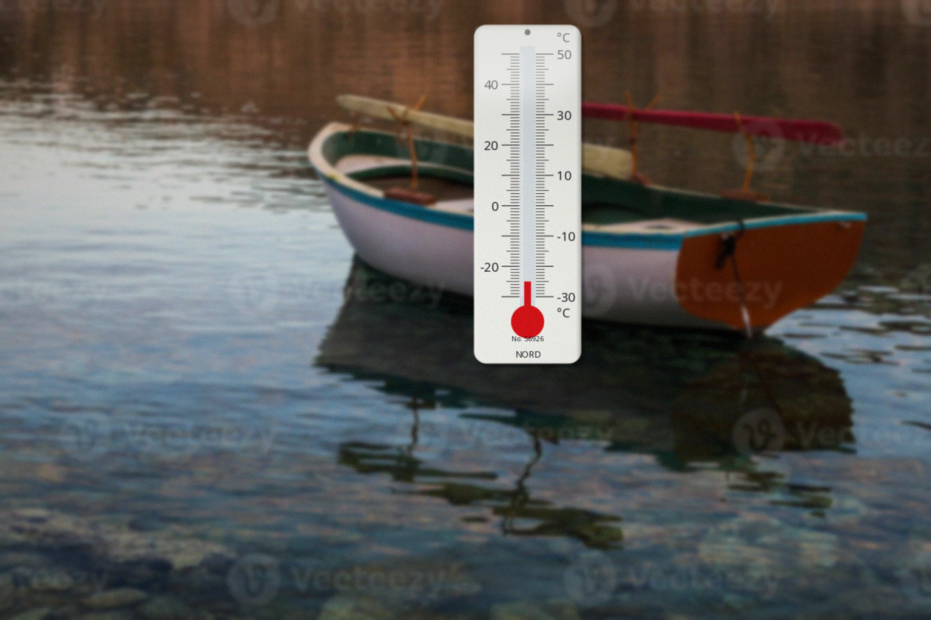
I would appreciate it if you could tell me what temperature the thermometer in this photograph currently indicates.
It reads -25 °C
